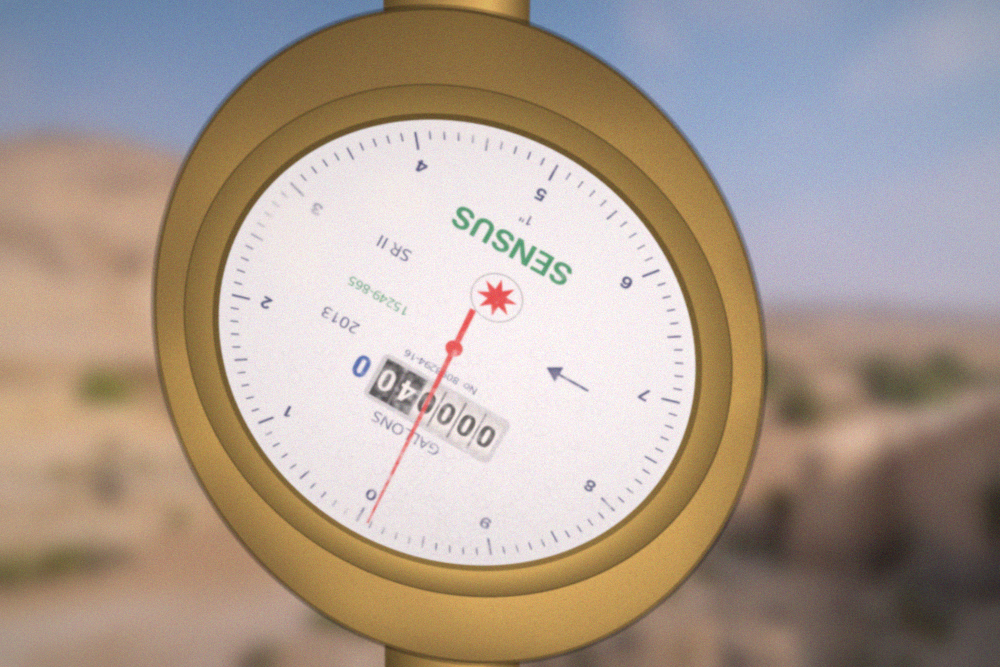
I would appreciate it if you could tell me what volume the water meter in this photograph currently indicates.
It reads 399.9 gal
